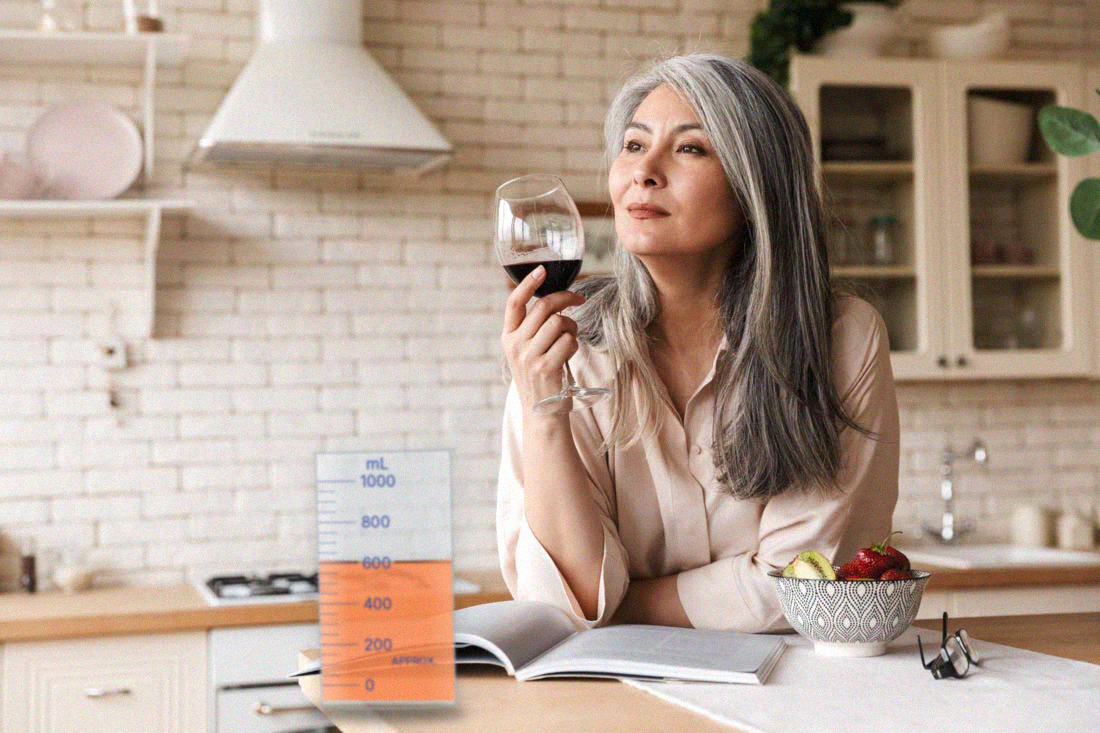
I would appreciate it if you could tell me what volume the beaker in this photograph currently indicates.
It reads 600 mL
